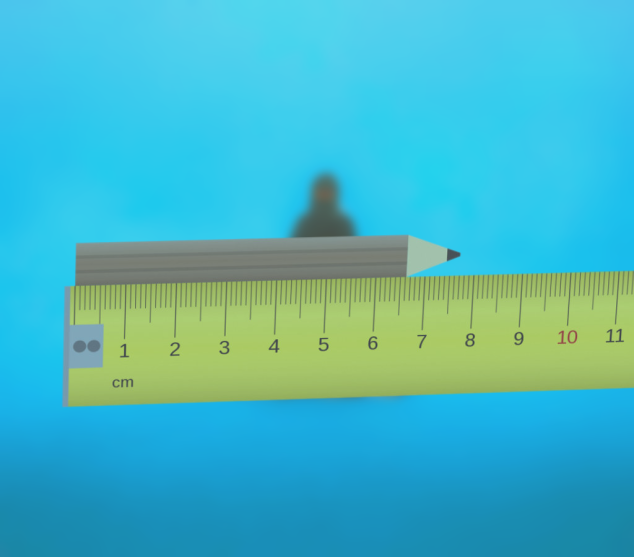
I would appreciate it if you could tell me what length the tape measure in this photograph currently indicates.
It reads 7.7 cm
